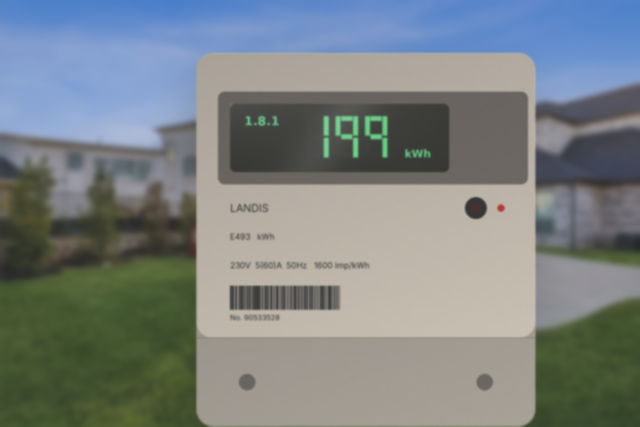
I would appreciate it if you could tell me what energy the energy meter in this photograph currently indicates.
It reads 199 kWh
